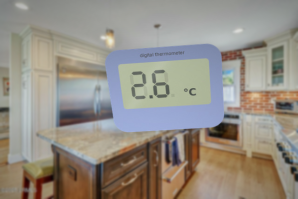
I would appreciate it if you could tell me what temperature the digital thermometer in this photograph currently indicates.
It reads 2.6 °C
